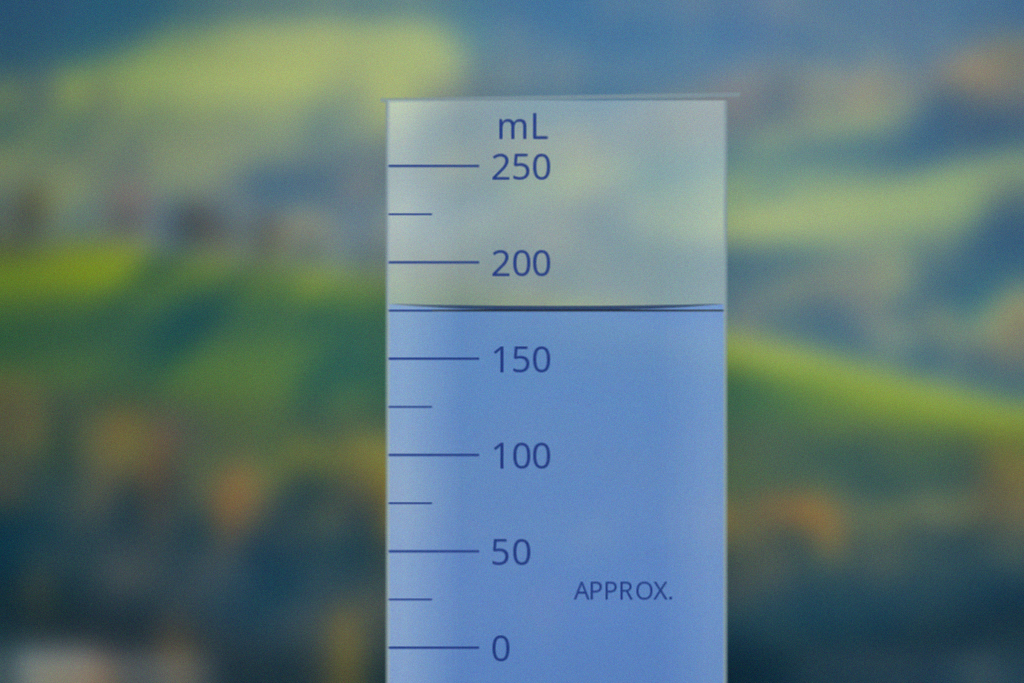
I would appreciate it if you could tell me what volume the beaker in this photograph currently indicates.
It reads 175 mL
